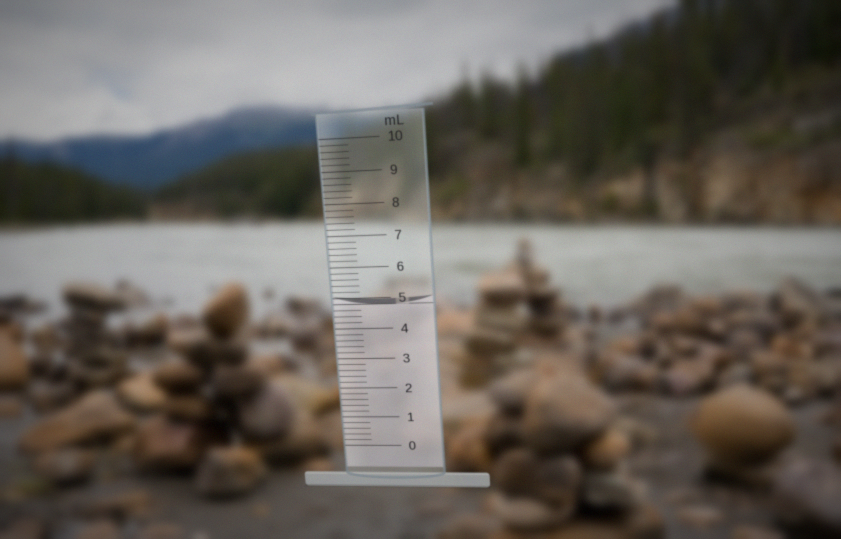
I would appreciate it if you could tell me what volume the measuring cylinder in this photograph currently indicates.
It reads 4.8 mL
